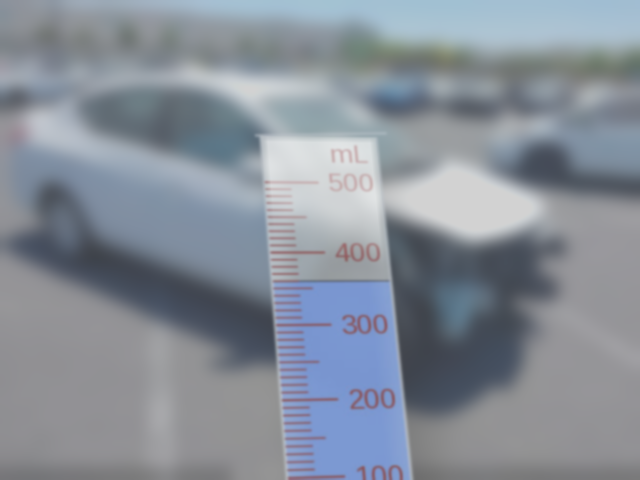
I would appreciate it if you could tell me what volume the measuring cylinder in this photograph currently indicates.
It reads 360 mL
